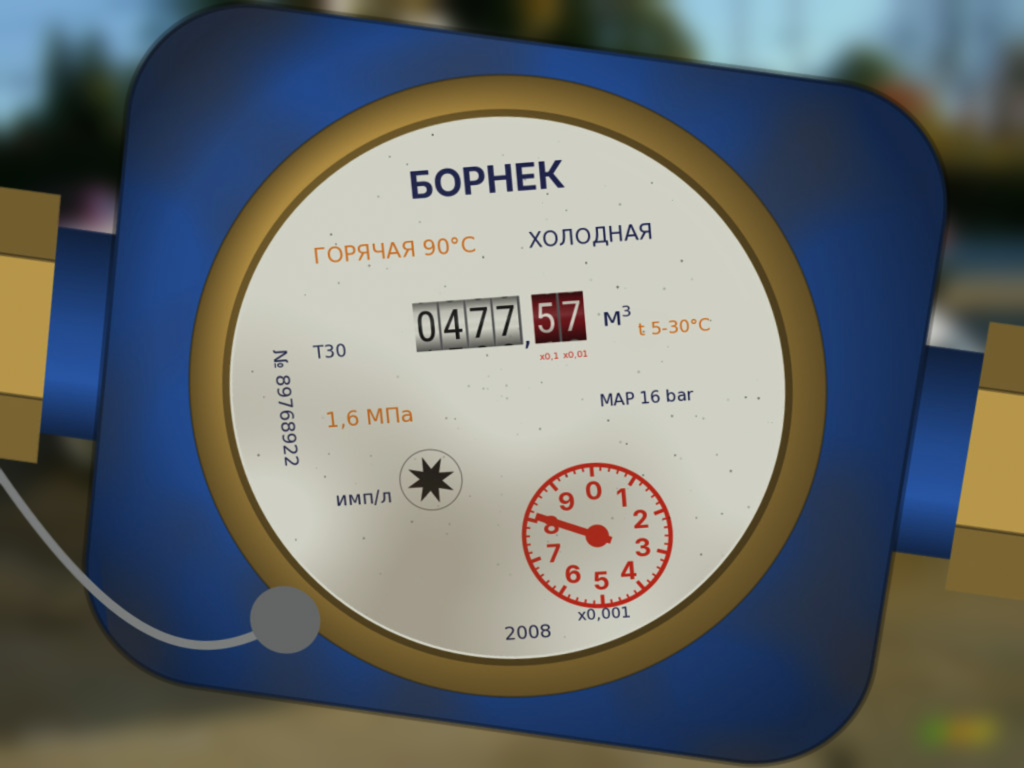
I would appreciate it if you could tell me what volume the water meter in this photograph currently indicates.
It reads 477.578 m³
